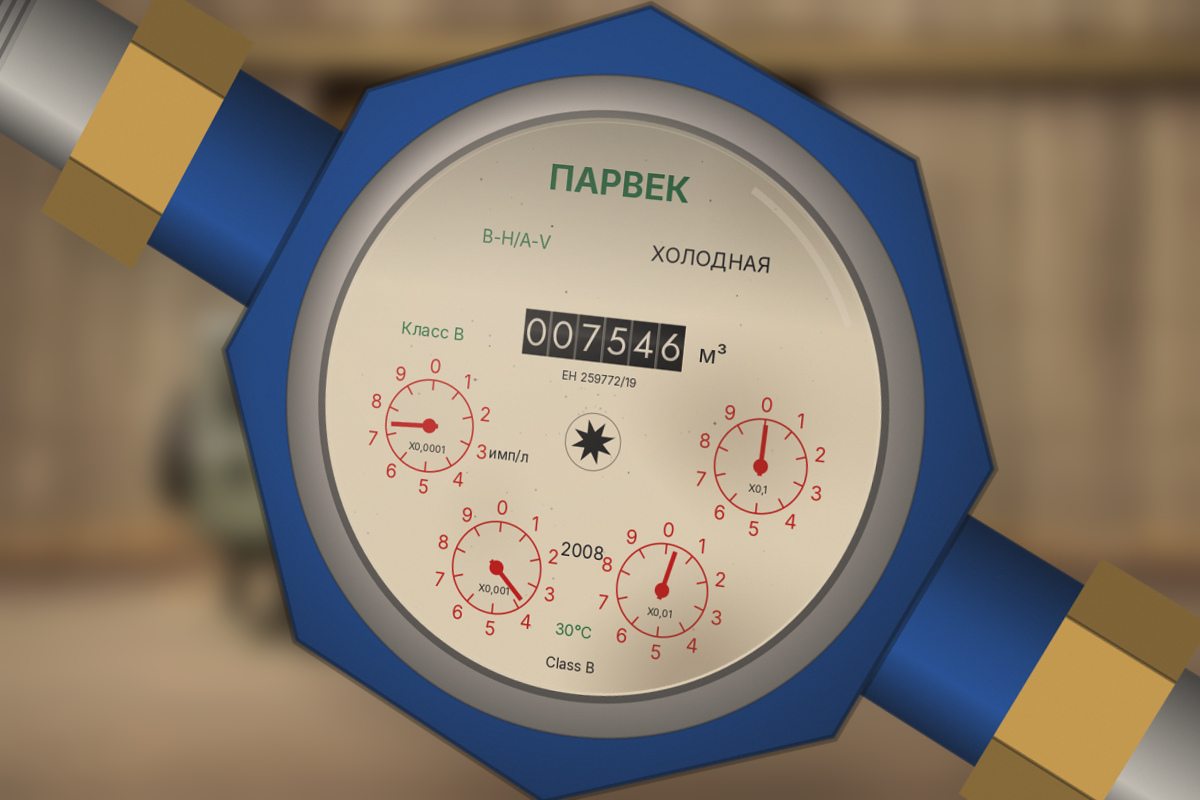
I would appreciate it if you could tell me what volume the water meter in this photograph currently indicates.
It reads 7546.0037 m³
